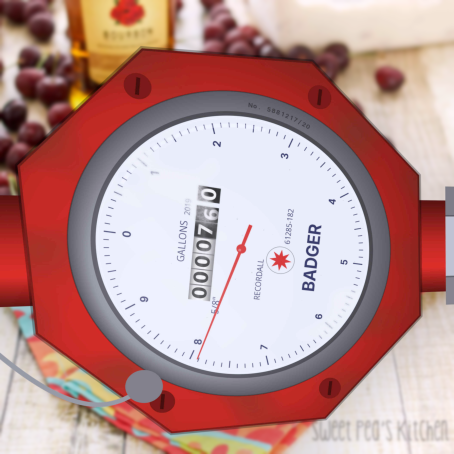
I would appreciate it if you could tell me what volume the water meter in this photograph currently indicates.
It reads 757.9 gal
